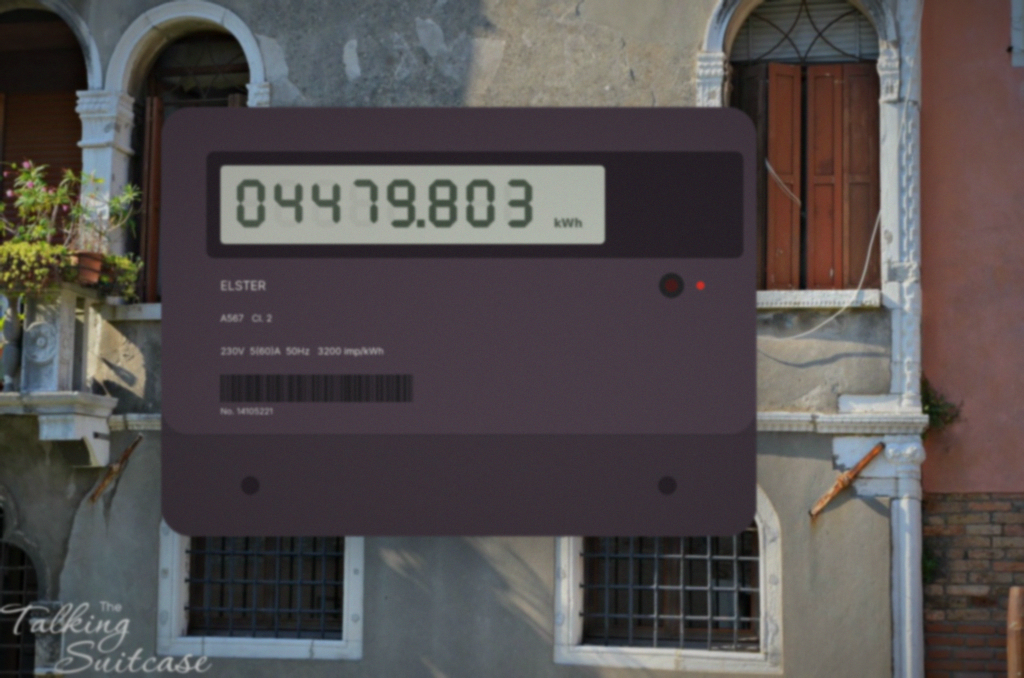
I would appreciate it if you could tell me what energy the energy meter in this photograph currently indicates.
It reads 4479.803 kWh
